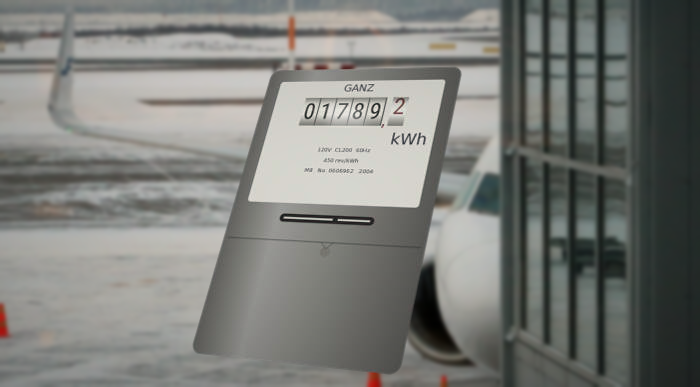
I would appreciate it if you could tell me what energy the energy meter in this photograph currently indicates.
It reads 1789.2 kWh
